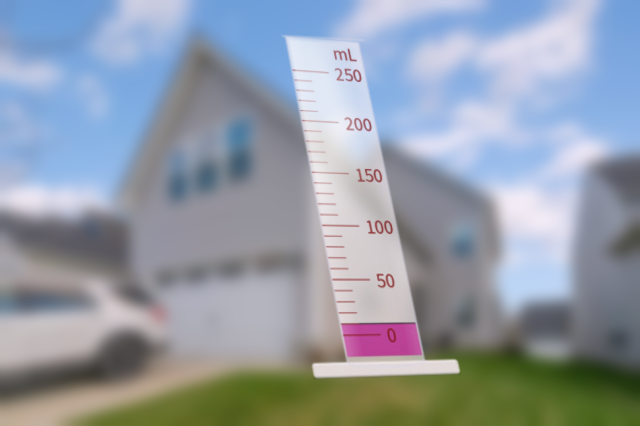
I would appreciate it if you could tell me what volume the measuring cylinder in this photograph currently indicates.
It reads 10 mL
